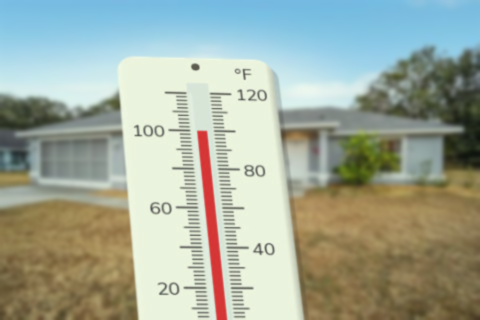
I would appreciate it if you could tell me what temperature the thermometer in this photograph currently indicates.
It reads 100 °F
